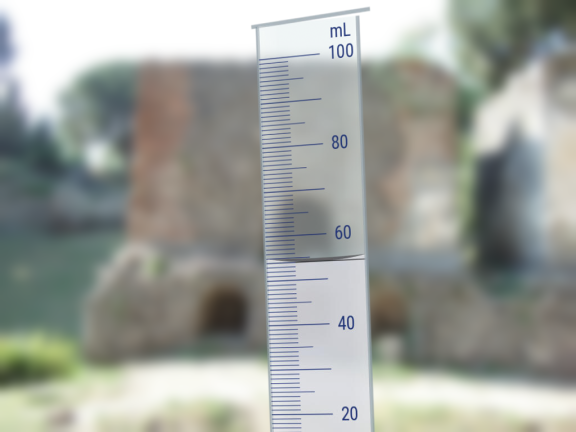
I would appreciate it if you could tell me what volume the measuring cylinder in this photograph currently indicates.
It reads 54 mL
